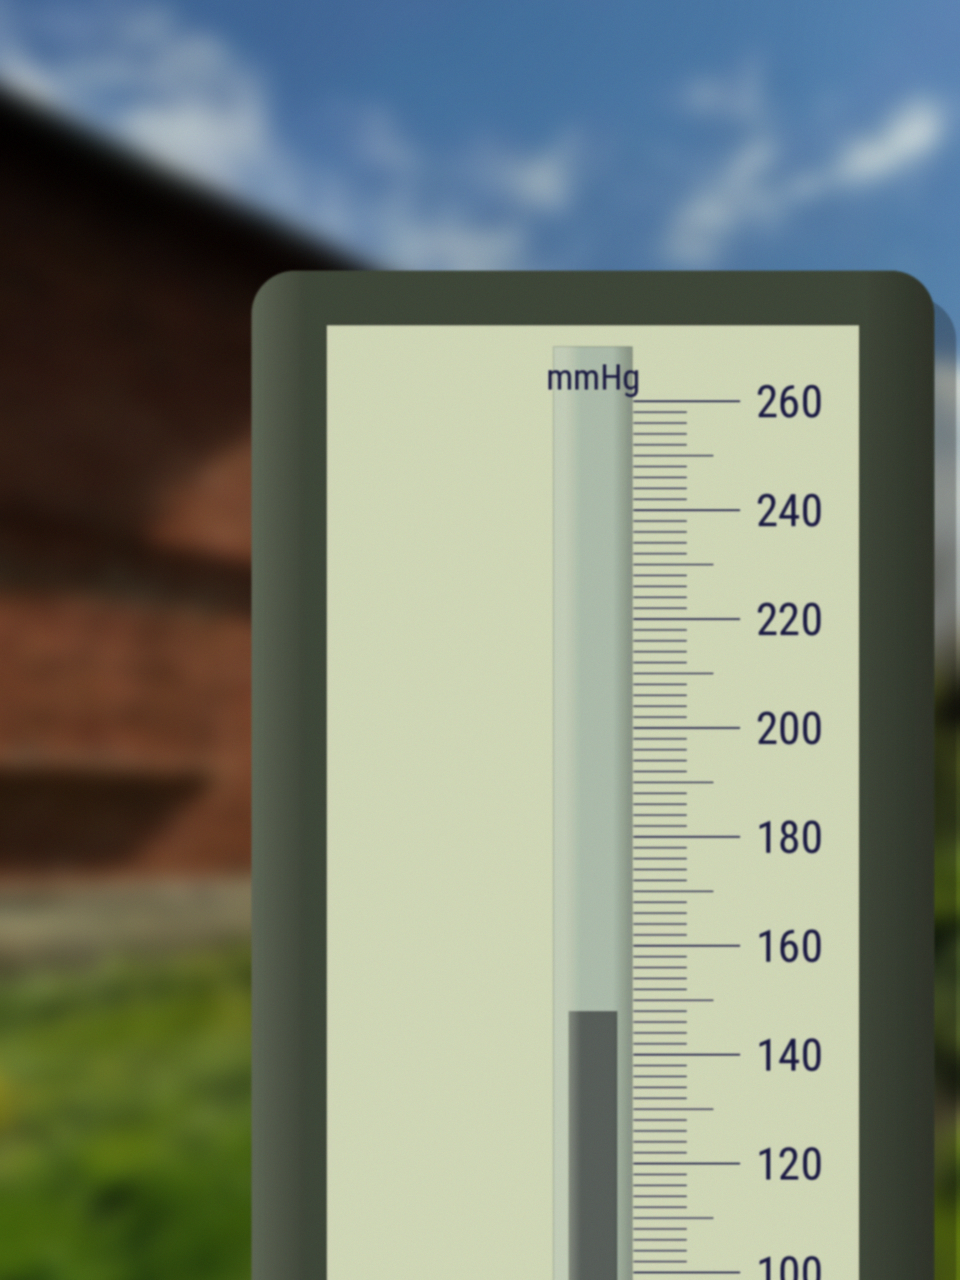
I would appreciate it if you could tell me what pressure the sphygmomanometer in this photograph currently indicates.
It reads 148 mmHg
